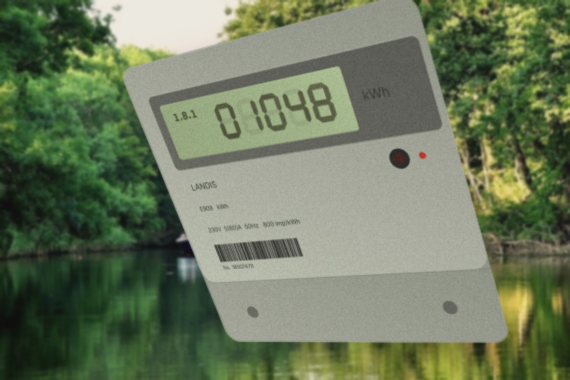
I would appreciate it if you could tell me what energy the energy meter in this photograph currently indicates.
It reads 1048 kWh
